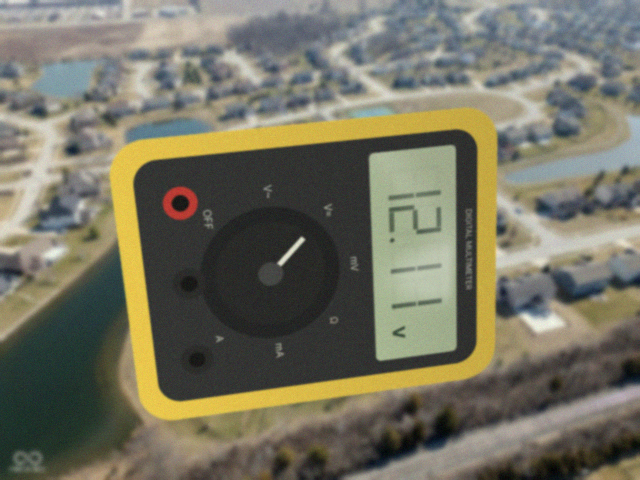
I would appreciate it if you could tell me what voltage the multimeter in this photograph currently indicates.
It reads 12.11 V
